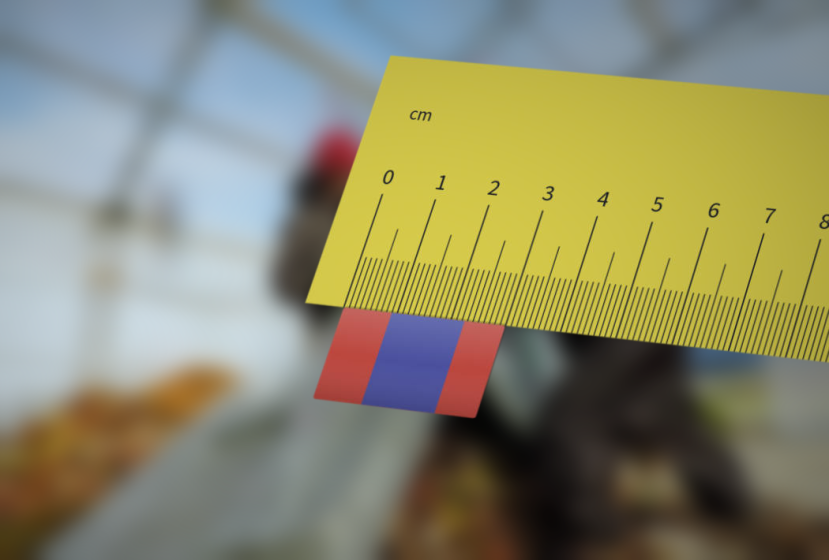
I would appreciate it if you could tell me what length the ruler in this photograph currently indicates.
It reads 3 cm
